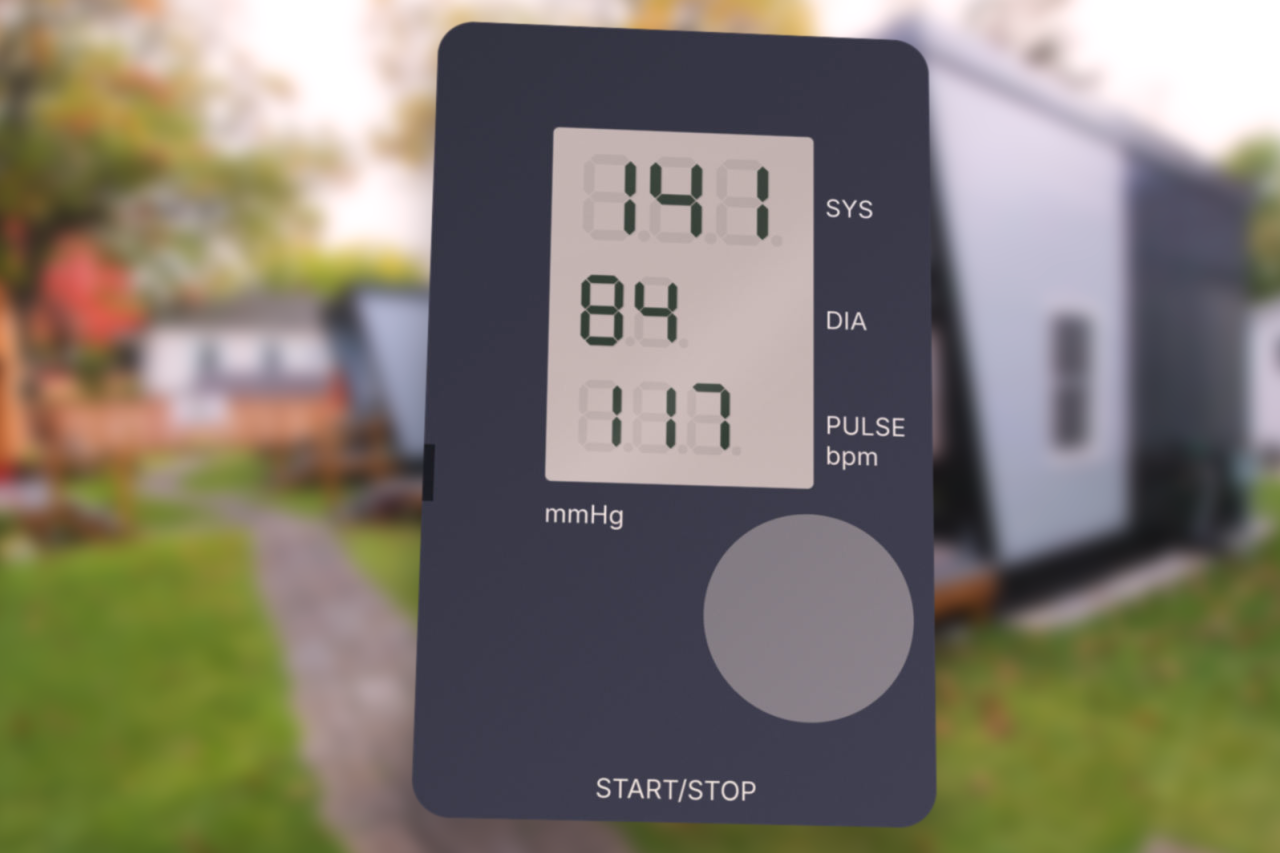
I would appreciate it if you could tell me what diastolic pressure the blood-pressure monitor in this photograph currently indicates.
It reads 84 mmHg
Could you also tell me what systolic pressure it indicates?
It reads 141 mmHg
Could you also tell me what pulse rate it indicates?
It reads 117 bpm
